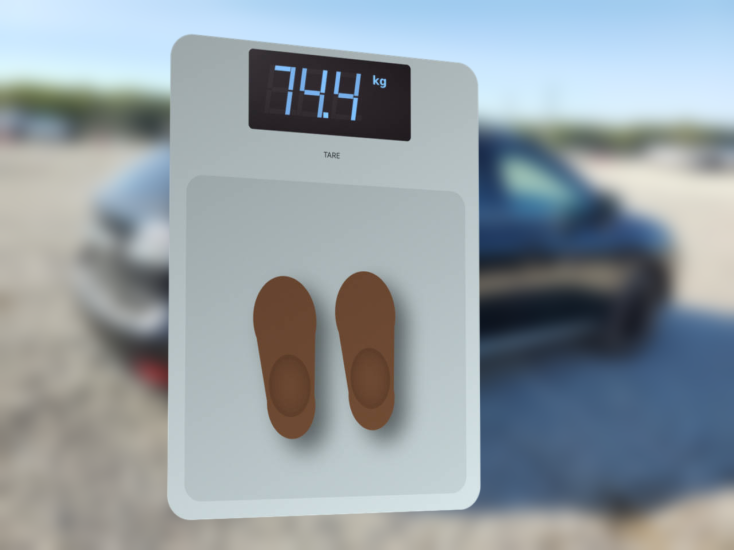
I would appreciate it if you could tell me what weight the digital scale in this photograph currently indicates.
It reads 74.4 kg
